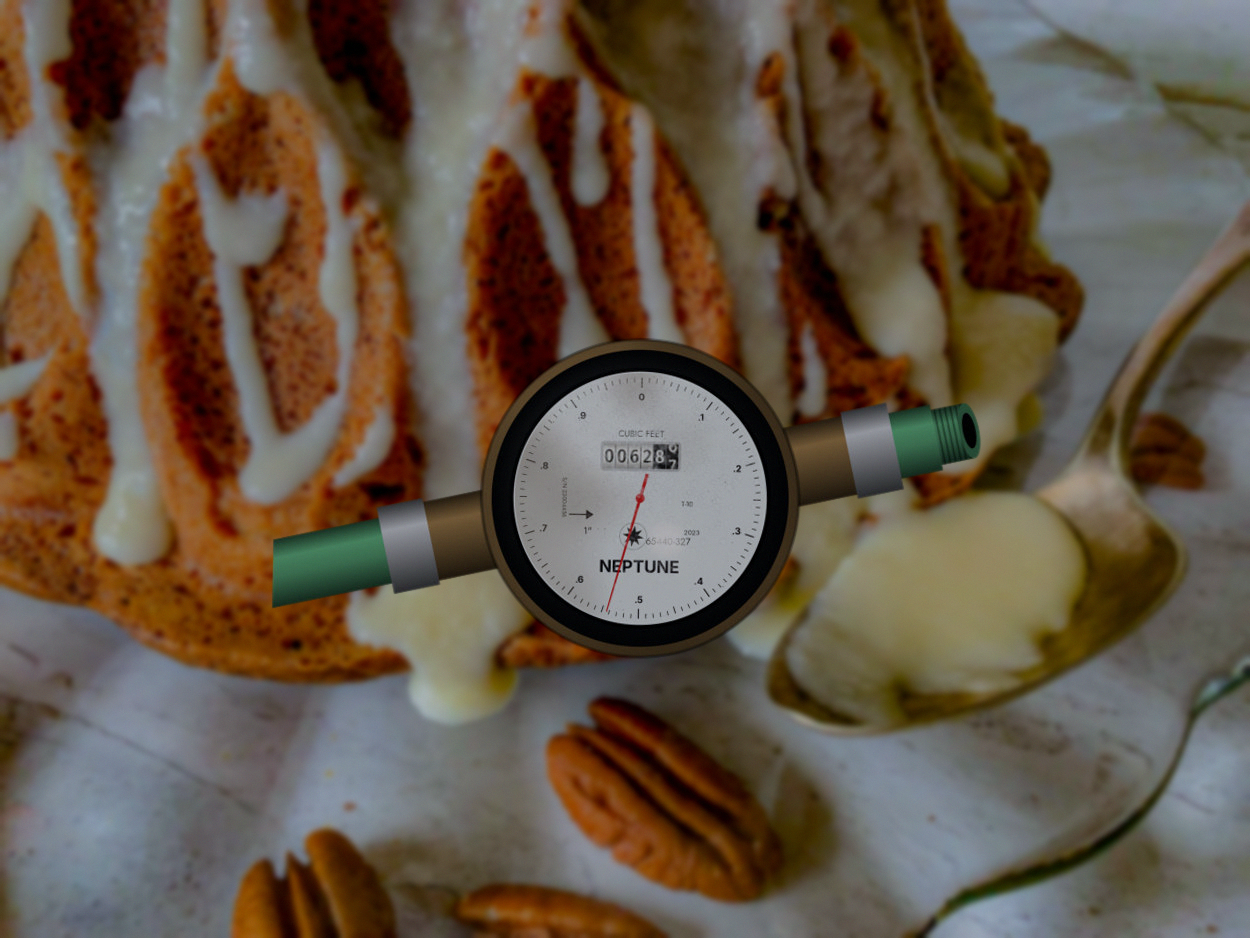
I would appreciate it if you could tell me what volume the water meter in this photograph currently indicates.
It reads 6286.54 ft³
